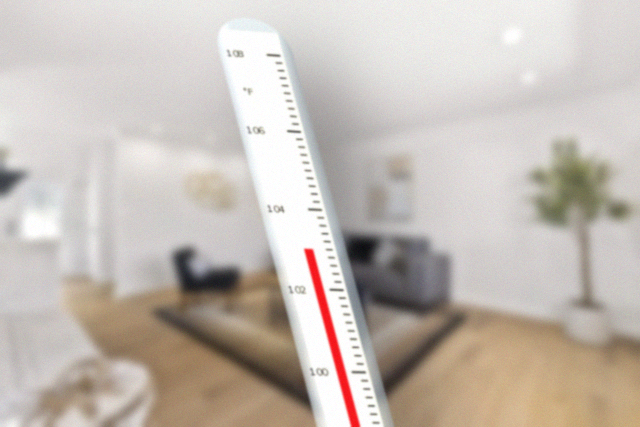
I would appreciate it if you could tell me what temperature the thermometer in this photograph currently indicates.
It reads 103 °F
